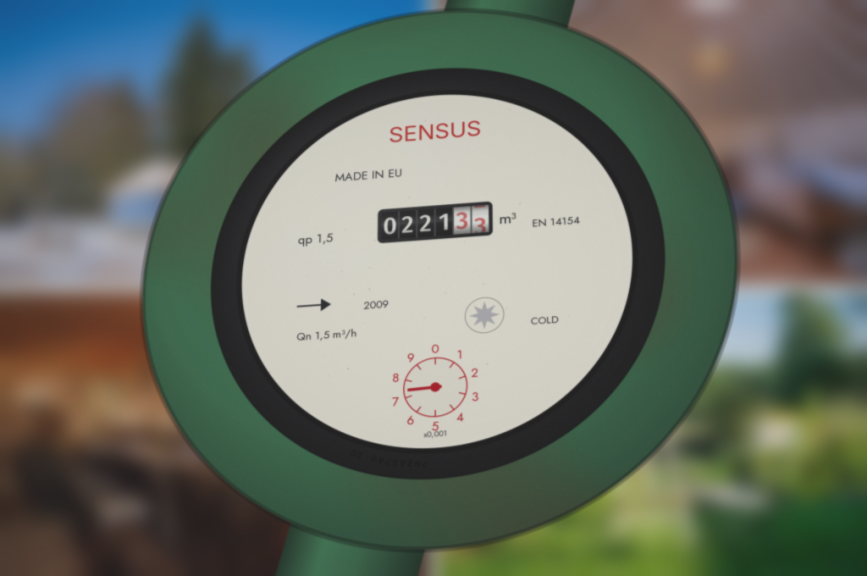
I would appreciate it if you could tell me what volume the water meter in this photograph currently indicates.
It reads 221.327 m³
